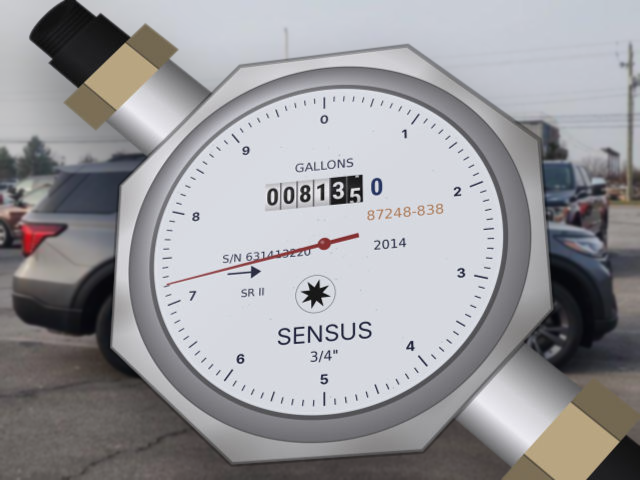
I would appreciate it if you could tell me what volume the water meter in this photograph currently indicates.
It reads 81347.2 gal
